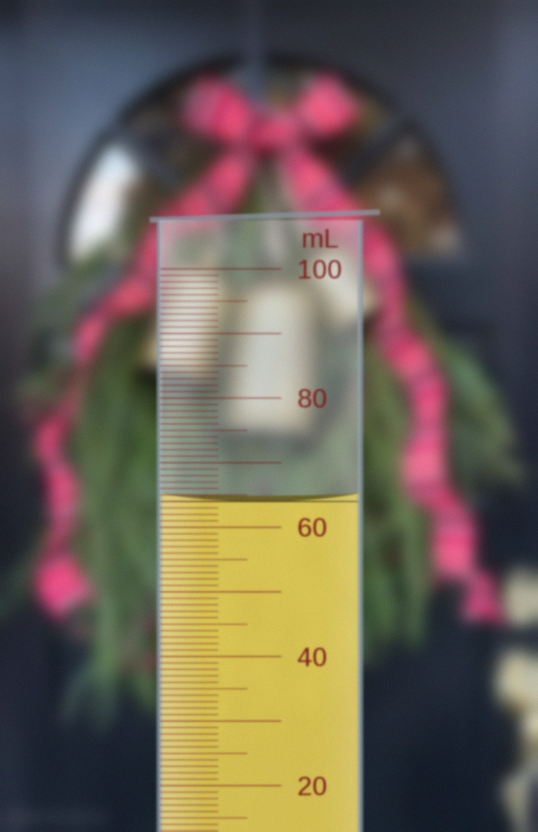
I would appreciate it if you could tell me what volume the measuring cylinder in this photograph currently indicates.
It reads 64 mL
